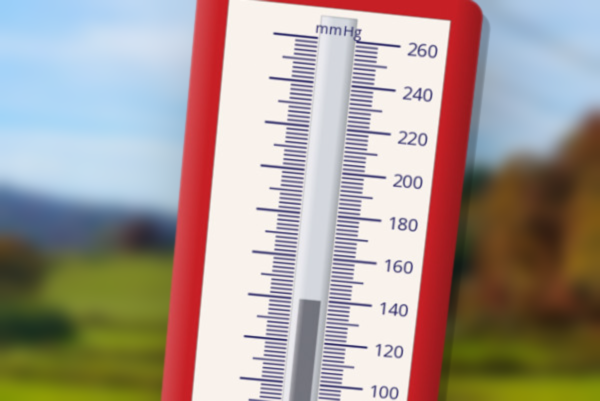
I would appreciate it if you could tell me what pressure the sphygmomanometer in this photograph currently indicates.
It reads 140 mmHg
